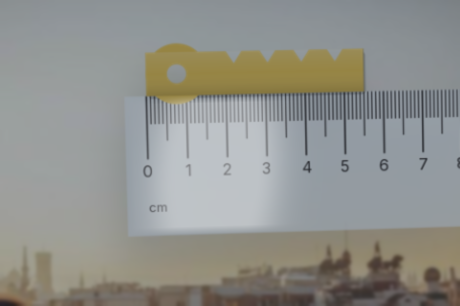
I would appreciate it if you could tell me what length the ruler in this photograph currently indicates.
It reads 5.5 cm
